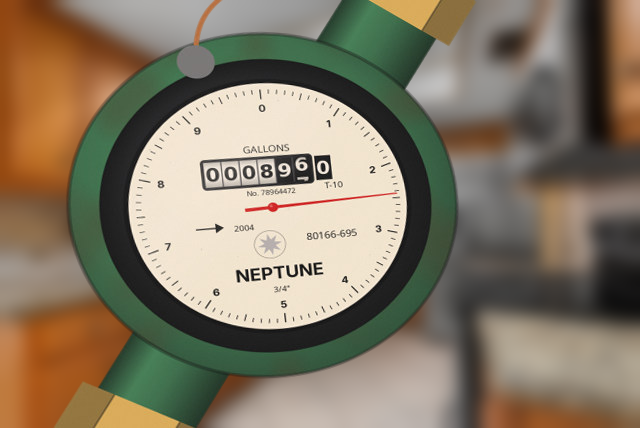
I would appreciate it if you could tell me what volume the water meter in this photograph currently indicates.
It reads 8962.4 gal
